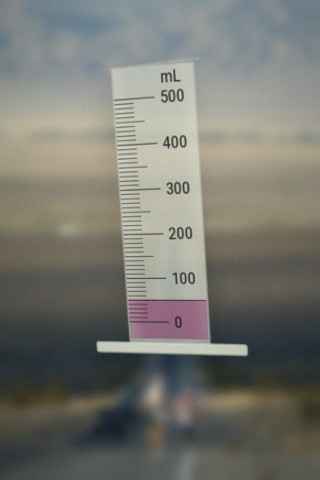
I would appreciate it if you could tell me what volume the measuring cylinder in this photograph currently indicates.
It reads 50 mL
